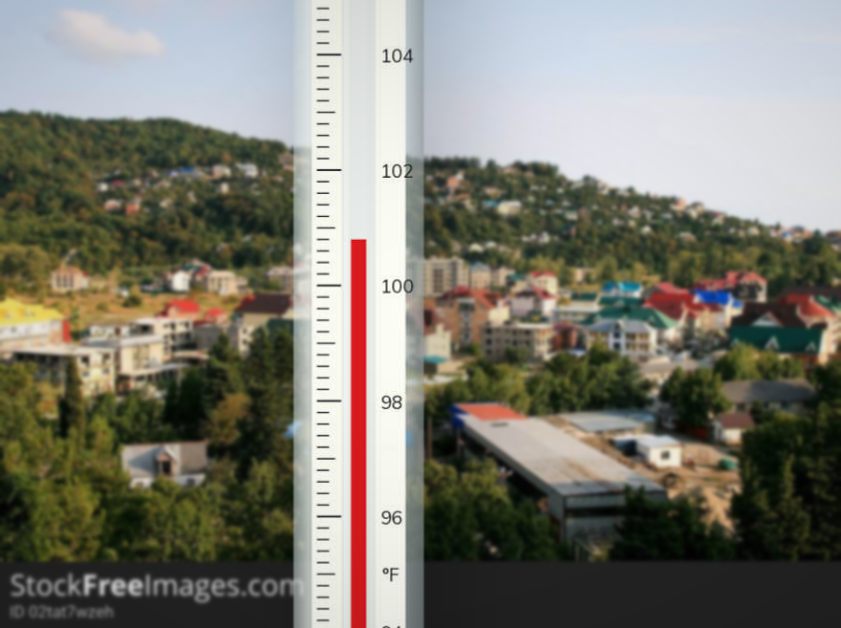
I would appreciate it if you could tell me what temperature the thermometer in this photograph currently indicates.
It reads 100.8 °F
